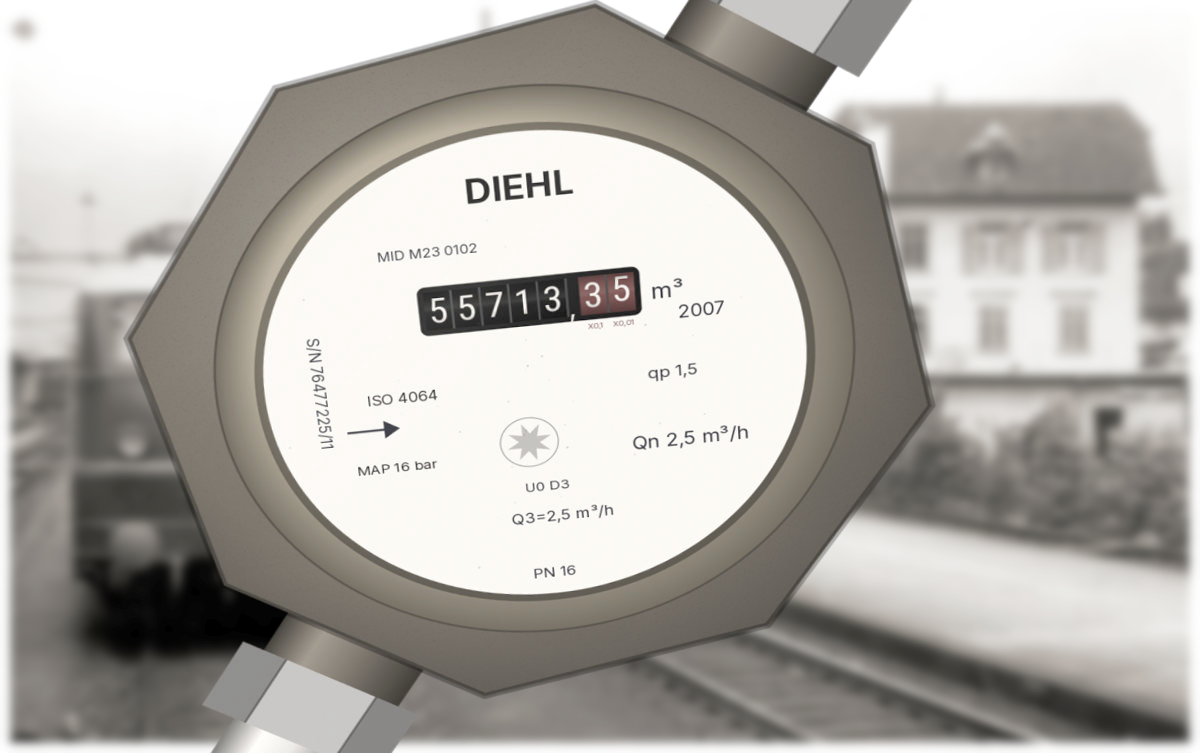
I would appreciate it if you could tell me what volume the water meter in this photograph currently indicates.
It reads 55713.35 m³
